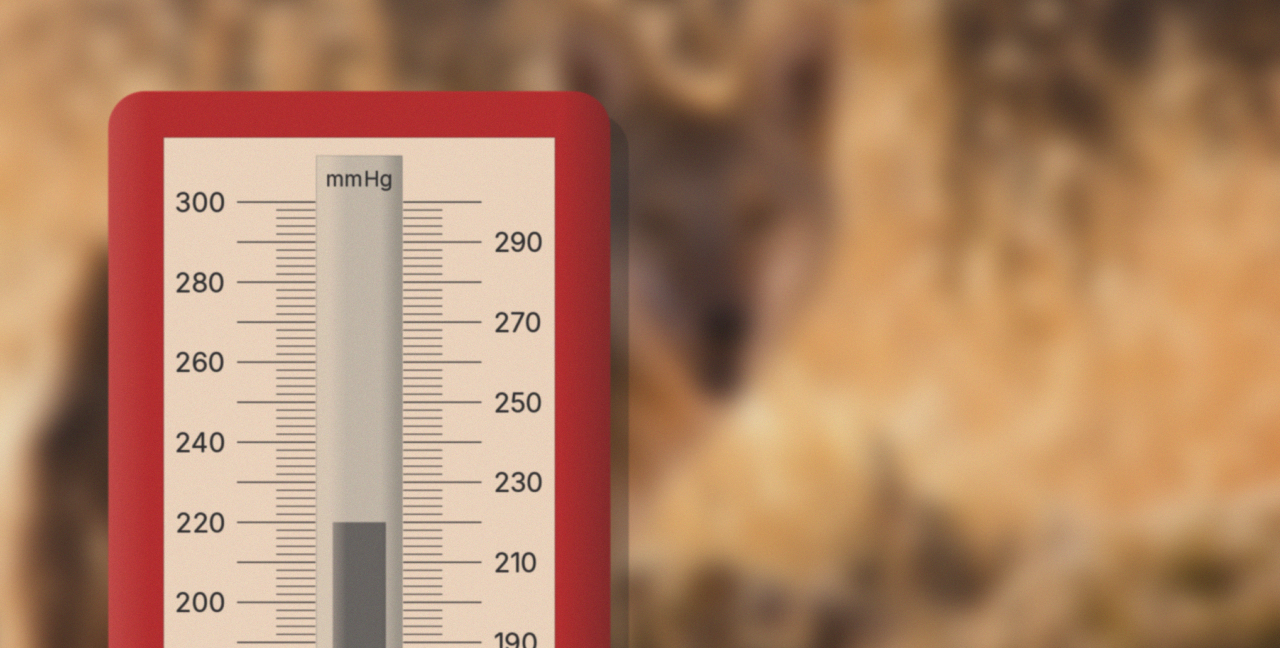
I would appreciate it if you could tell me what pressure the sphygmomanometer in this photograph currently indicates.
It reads 220 mmHg
